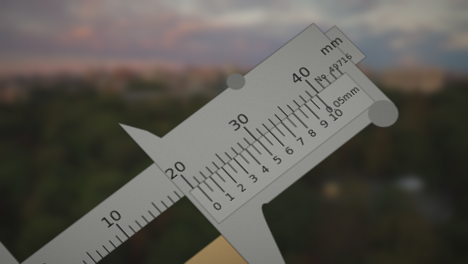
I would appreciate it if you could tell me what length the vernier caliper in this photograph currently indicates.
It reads 20.6 mm
